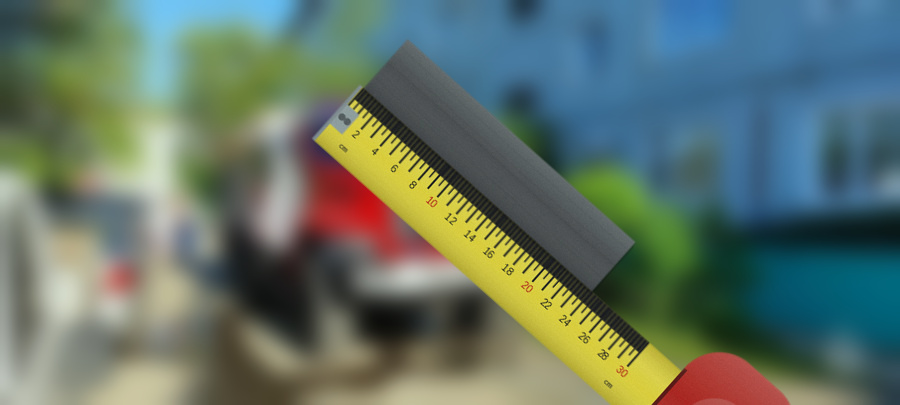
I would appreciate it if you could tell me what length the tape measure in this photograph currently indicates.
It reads 24 cm
